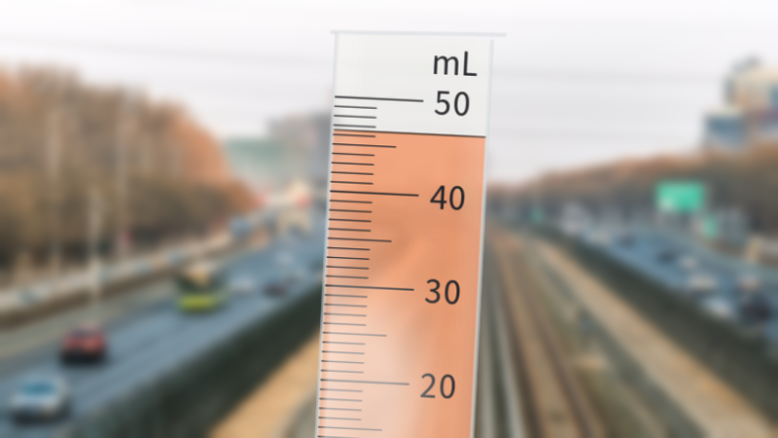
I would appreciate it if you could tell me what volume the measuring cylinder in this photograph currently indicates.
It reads 46.5 mL
